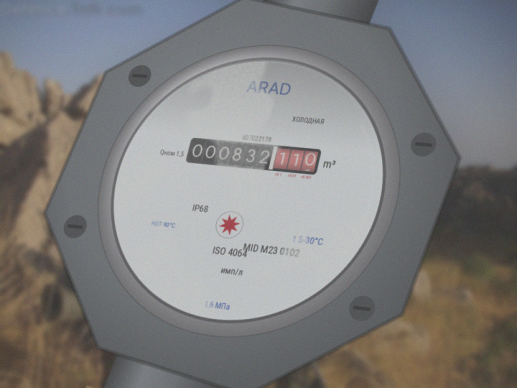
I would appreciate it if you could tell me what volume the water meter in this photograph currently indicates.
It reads 832.110 m³
